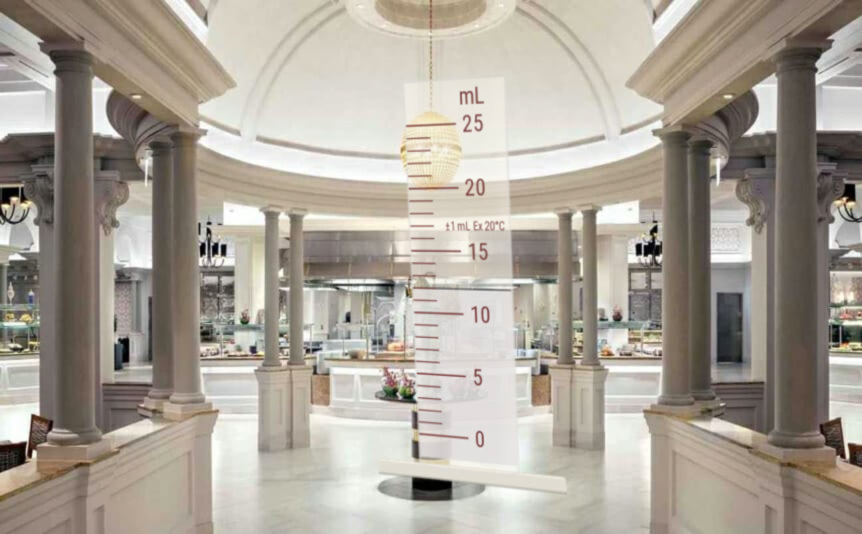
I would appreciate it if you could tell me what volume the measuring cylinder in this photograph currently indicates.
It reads 12 mL
